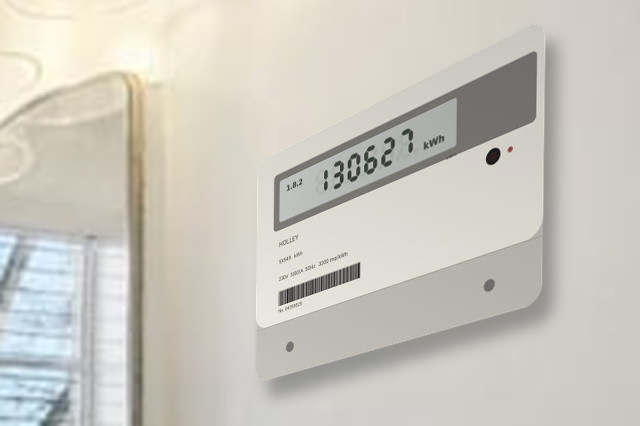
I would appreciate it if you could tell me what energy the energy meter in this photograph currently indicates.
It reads 130627 kWh
